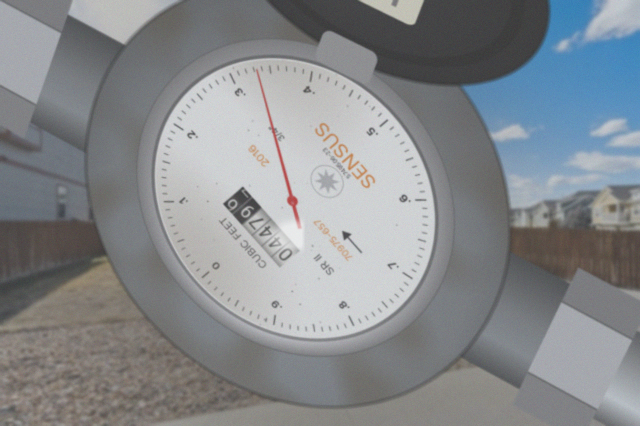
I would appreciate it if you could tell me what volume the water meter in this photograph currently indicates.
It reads 44796.33 ft³
